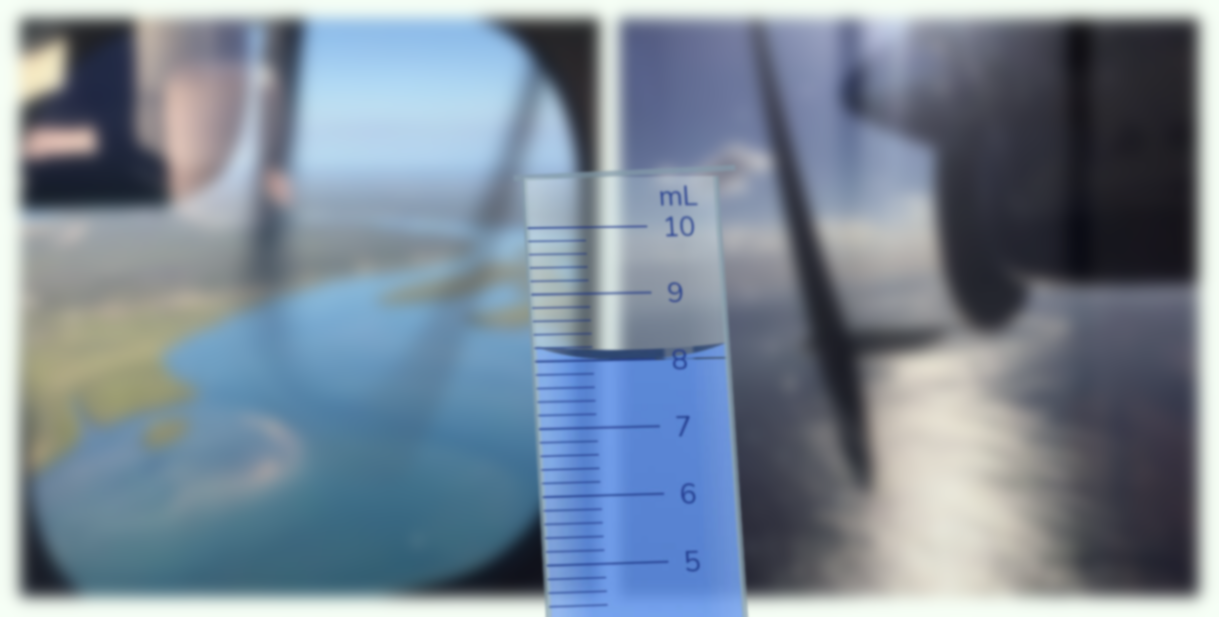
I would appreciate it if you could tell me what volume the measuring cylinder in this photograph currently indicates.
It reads 8 mL
